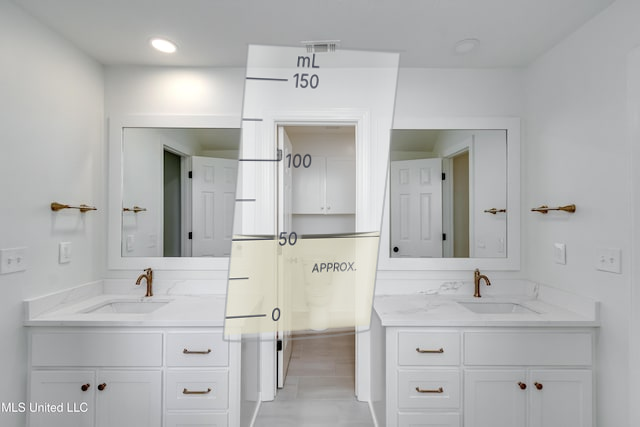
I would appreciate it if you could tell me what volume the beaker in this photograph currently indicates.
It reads 50 mL
